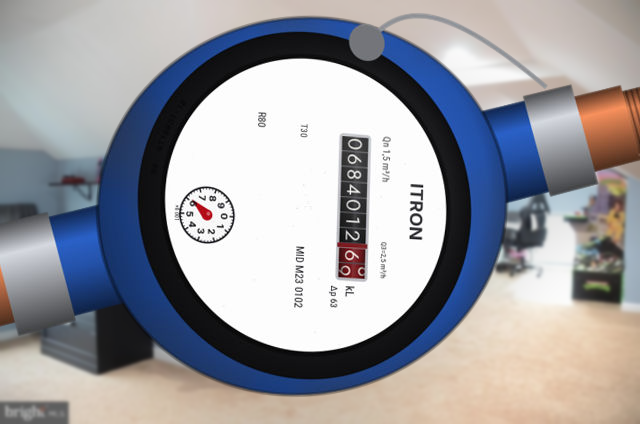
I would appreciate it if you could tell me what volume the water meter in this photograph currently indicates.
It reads 684012.686 kL
